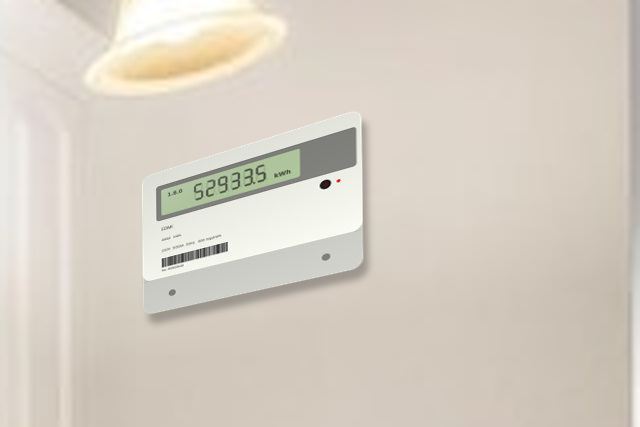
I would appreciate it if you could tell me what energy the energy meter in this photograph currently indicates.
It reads 52933.5 kWh
